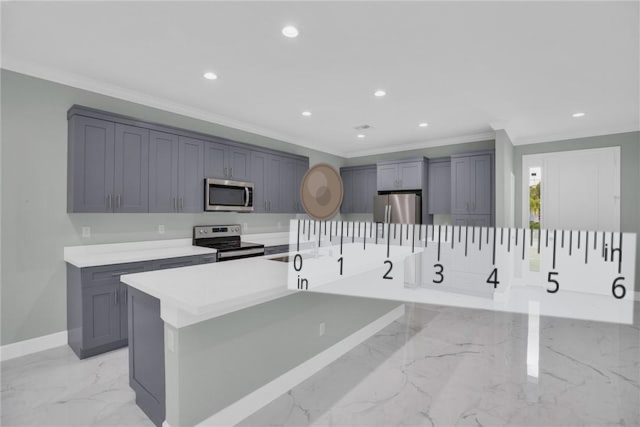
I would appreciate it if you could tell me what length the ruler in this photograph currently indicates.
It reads 1 in
